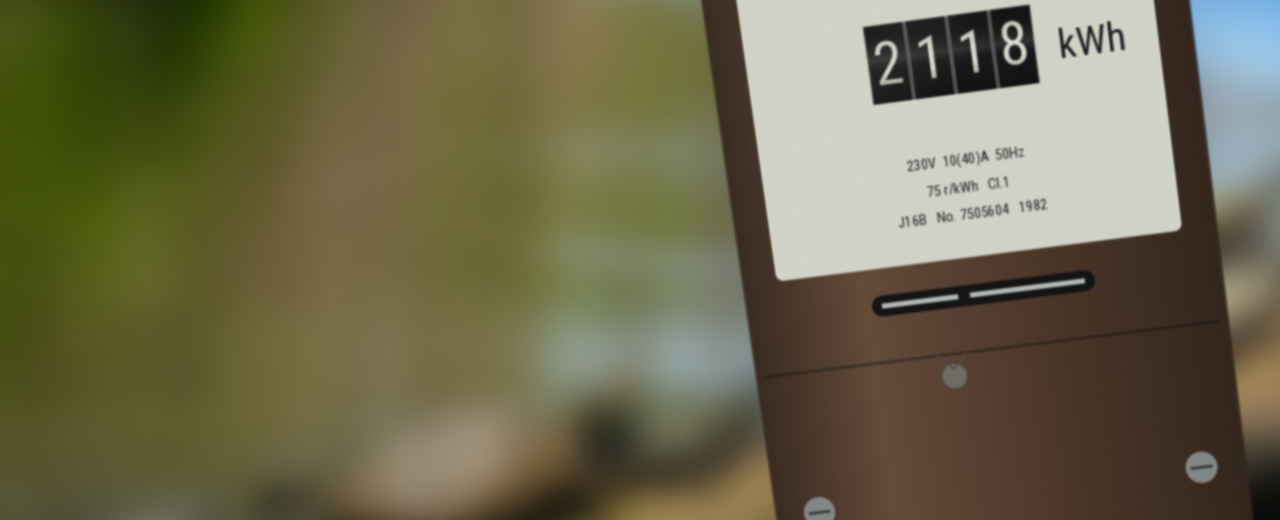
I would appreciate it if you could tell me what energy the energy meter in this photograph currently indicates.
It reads 2118 kWh
